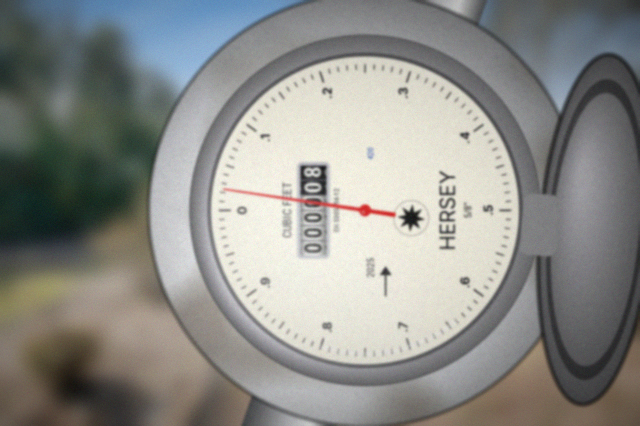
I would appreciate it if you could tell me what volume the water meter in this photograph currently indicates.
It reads 8.02 ft³
